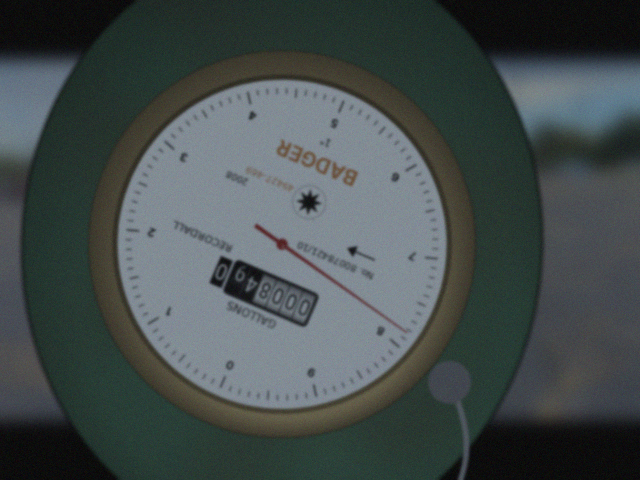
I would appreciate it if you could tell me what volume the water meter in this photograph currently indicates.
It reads 8487.8 gal
